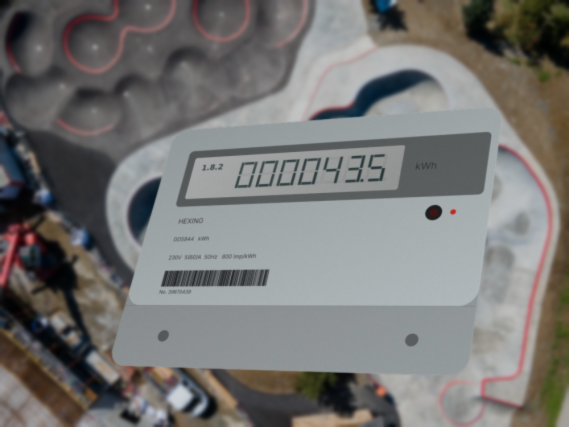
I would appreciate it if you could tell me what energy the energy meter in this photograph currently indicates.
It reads 43.5 kWh
